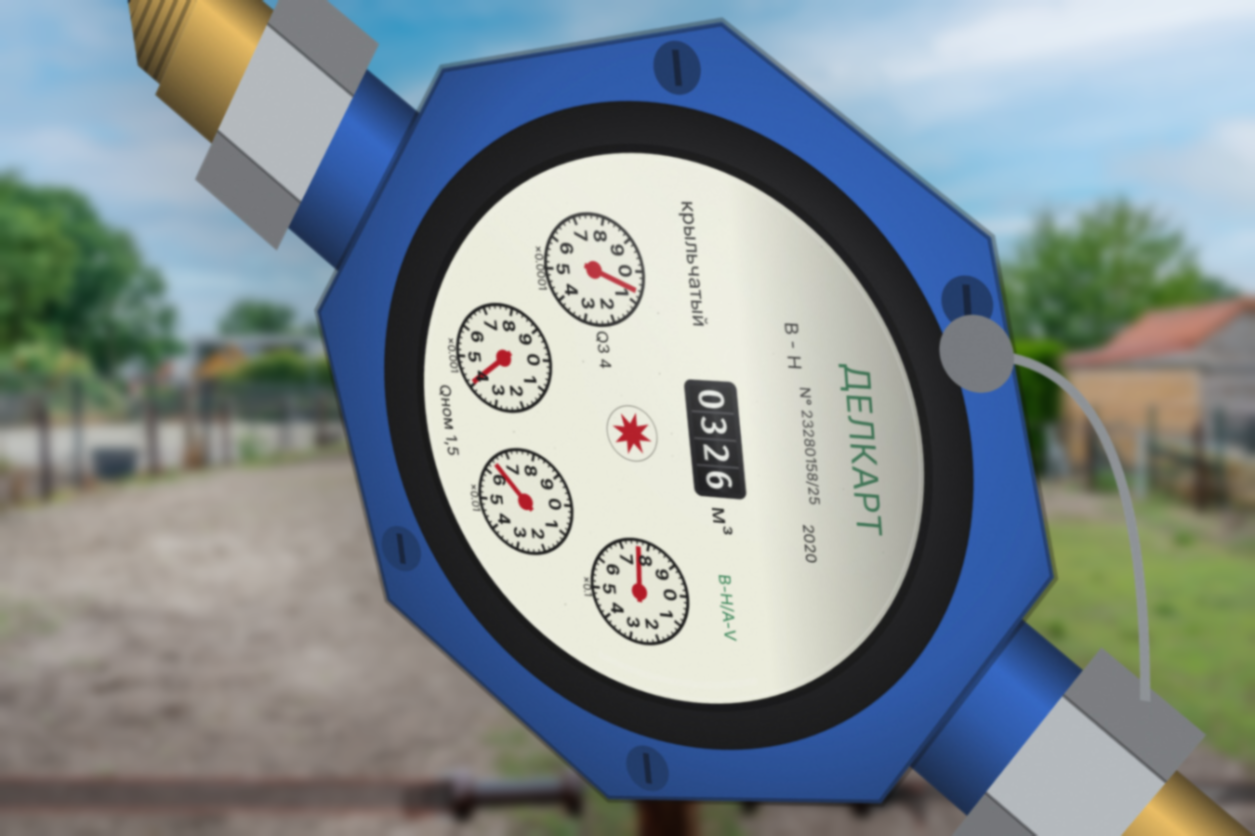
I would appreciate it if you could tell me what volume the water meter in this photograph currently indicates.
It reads 326.7640 m³
